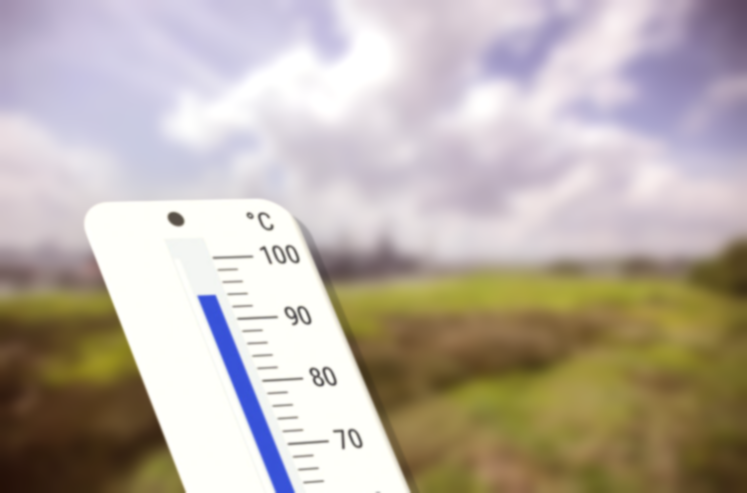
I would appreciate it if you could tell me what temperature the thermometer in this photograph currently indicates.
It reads 94 °C
